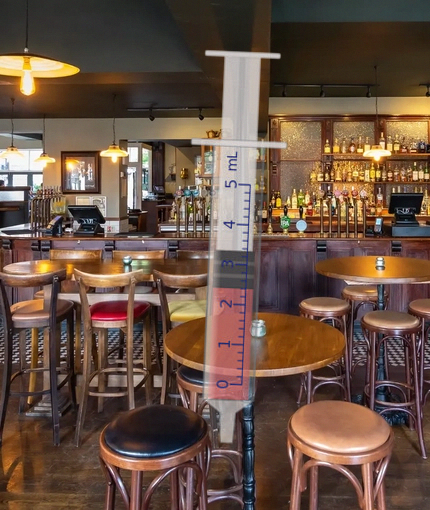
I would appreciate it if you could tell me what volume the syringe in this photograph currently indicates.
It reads 2.4 mL
